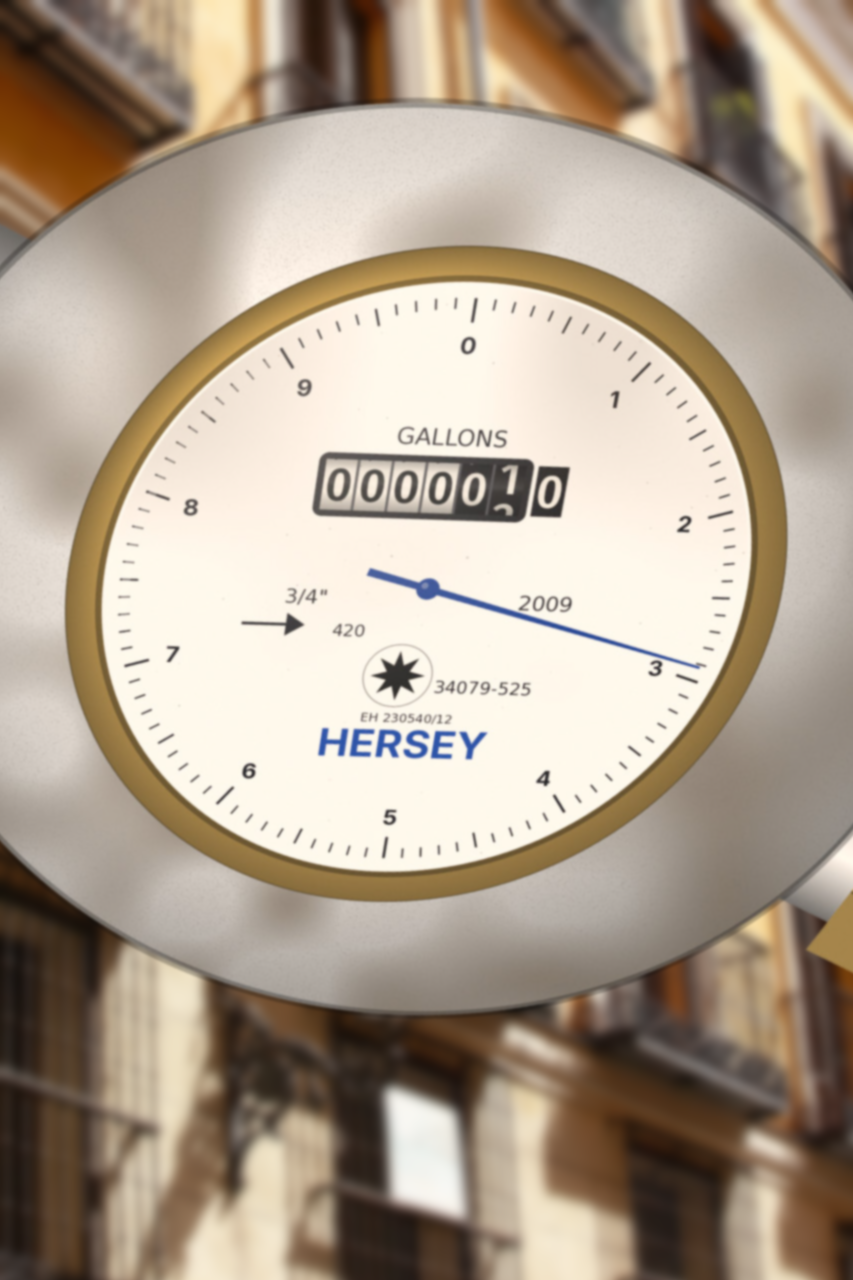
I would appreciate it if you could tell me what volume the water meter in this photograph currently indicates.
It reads 12.9 gal
